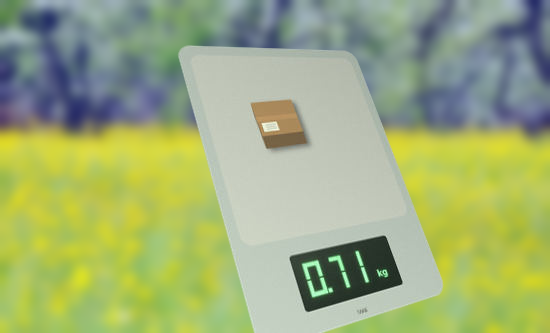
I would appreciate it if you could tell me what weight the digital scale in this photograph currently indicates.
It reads 0.71 kg
